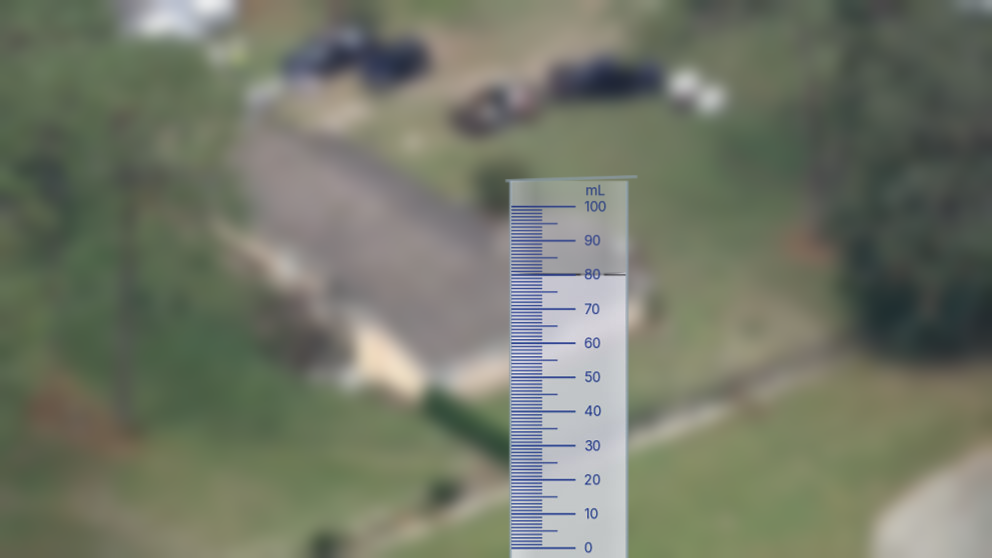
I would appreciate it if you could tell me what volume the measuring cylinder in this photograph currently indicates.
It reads 80 mL
